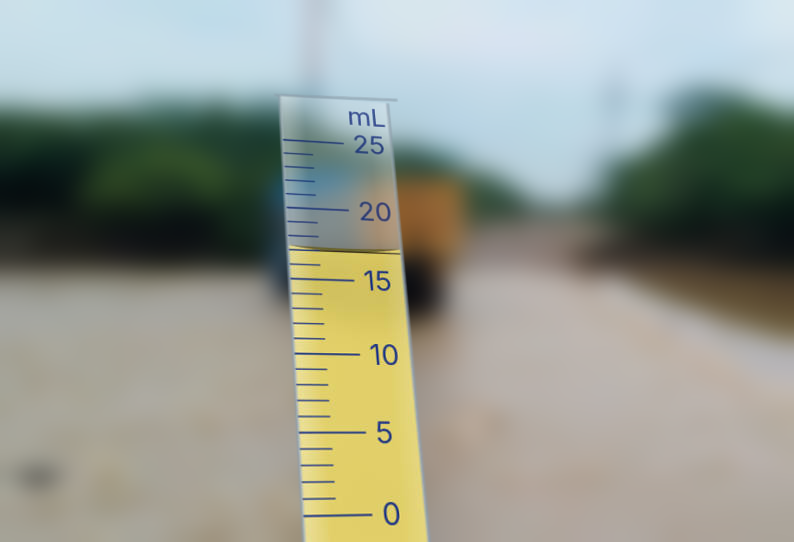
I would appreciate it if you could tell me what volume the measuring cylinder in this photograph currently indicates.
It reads 17 mL
